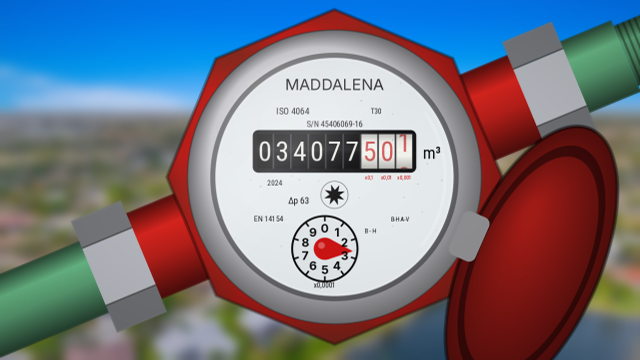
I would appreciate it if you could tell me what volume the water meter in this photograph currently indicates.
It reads 34077.5012 m³
